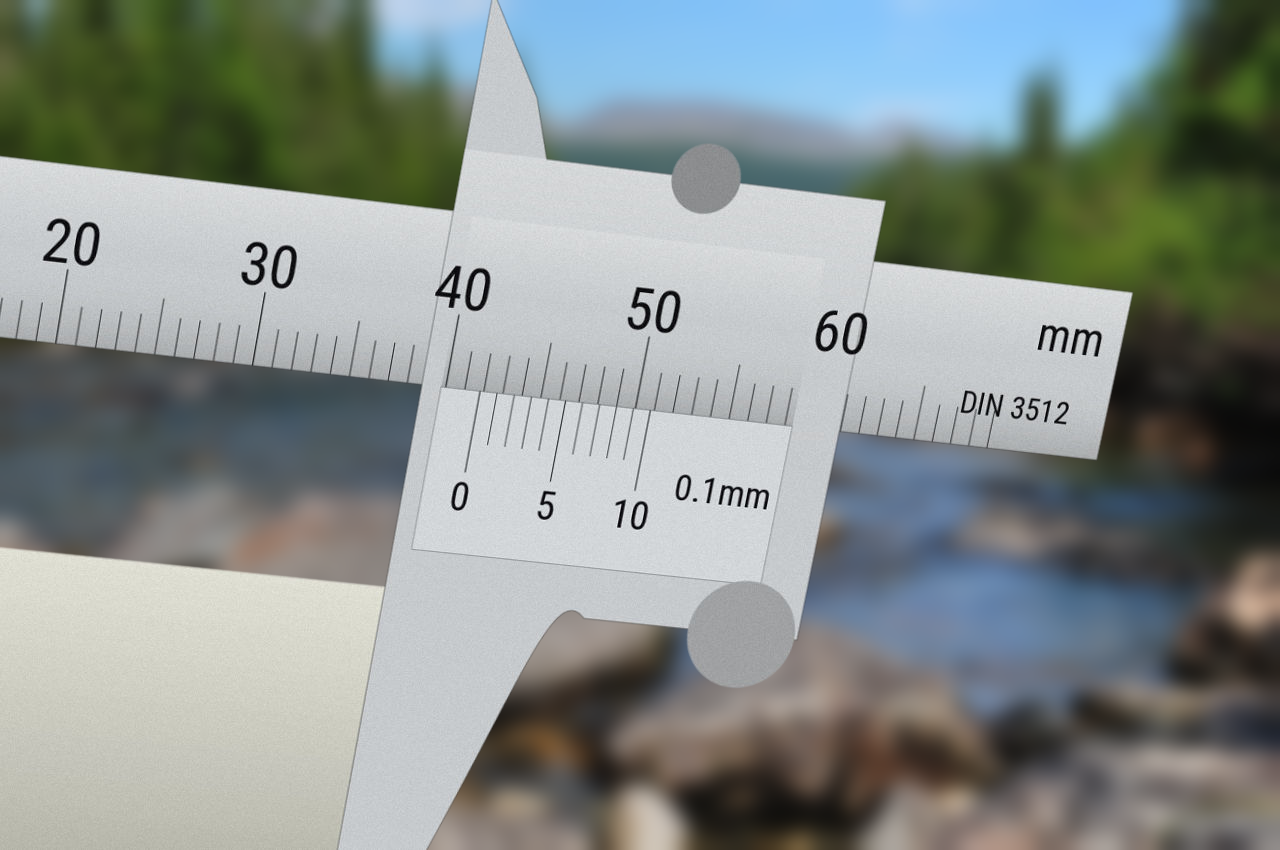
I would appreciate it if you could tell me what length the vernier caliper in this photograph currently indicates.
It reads 41.8 mm
